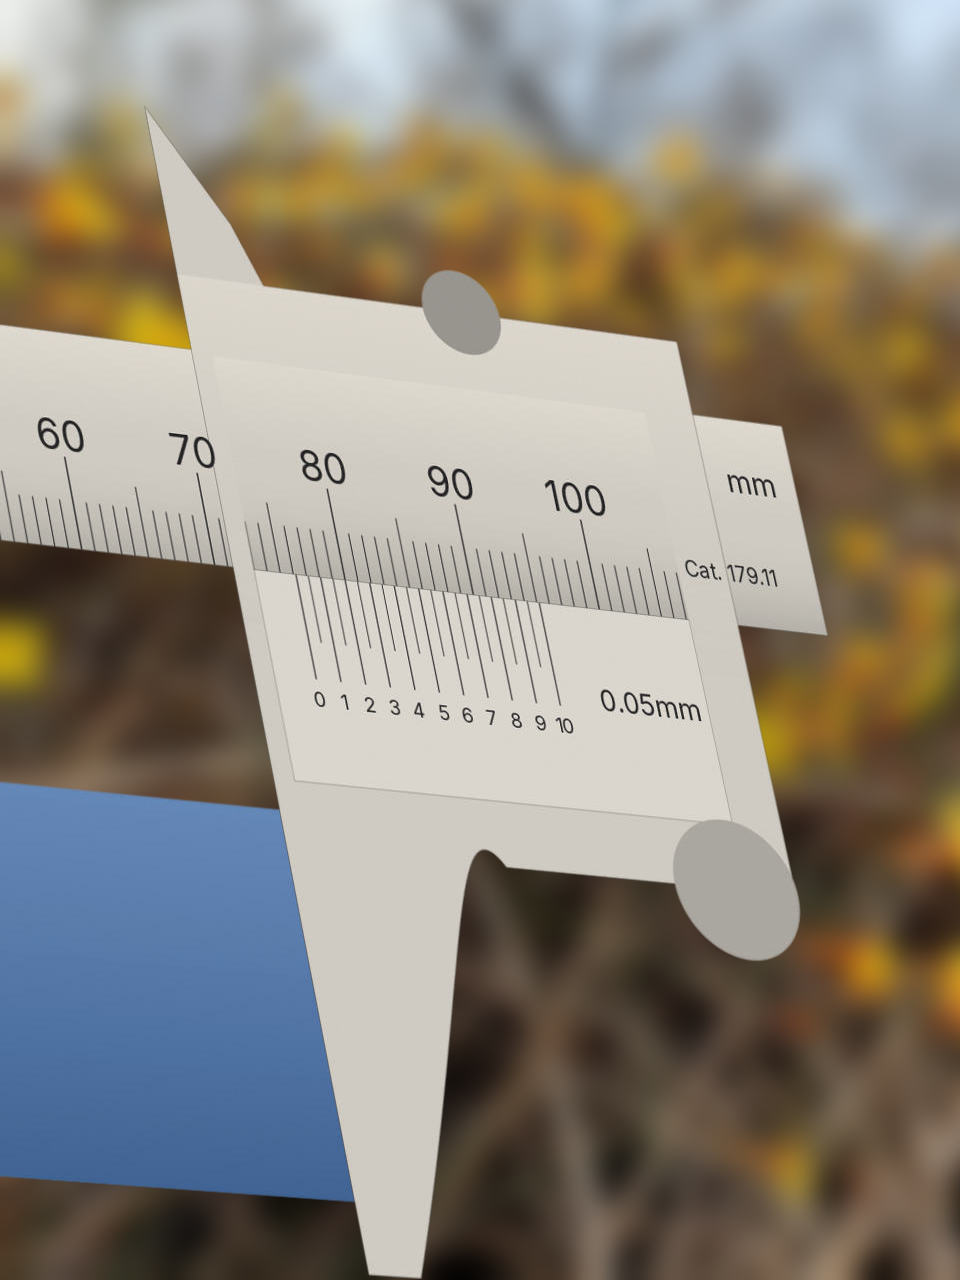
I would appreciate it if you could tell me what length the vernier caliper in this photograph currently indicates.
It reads 76.2 mm
